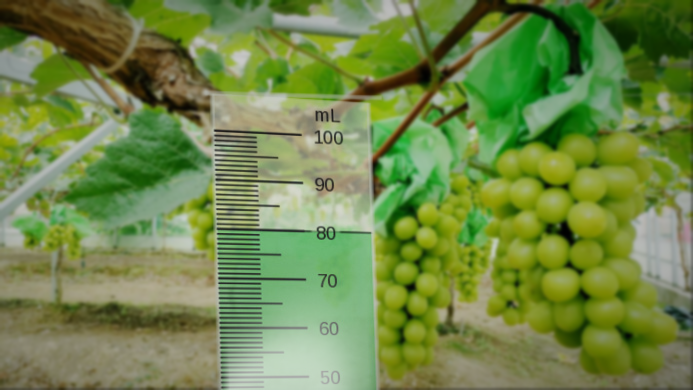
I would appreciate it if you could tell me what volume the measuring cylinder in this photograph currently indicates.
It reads 80 mL
